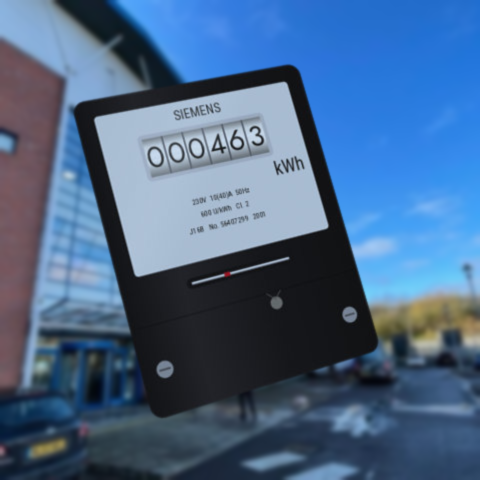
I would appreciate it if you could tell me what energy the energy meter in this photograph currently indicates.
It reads 463 kWh
